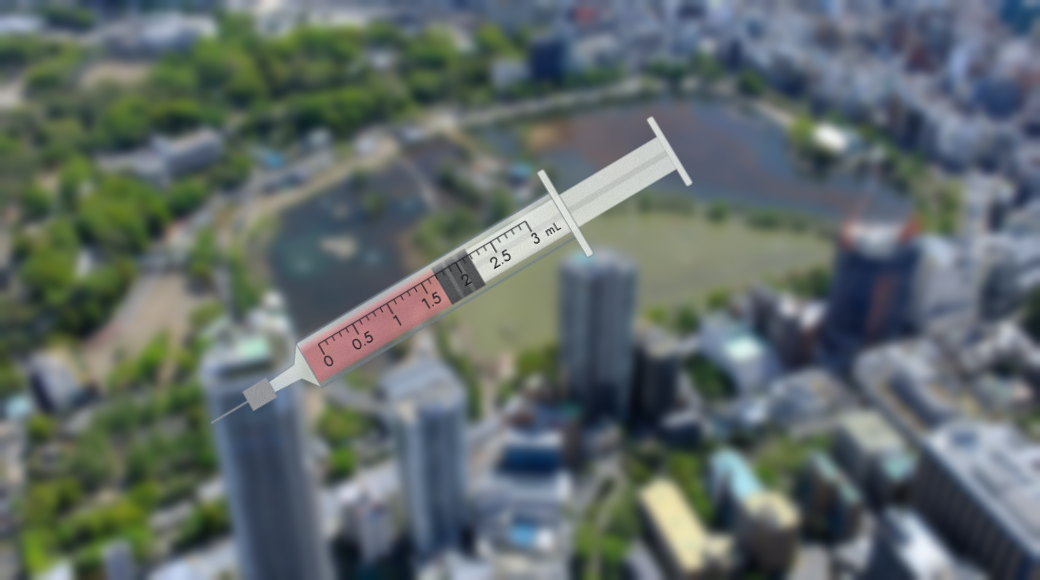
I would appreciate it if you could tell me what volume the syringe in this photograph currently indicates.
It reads 1.7 mL
